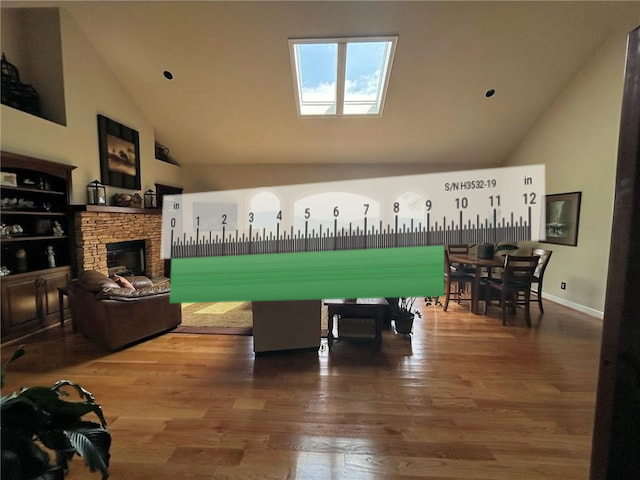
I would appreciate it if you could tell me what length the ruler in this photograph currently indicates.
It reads 9.5 in
